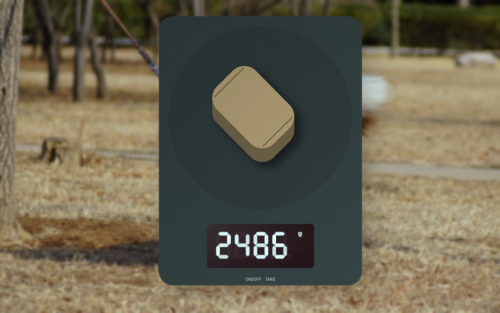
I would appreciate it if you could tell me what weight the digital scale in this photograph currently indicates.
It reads 2486 g
